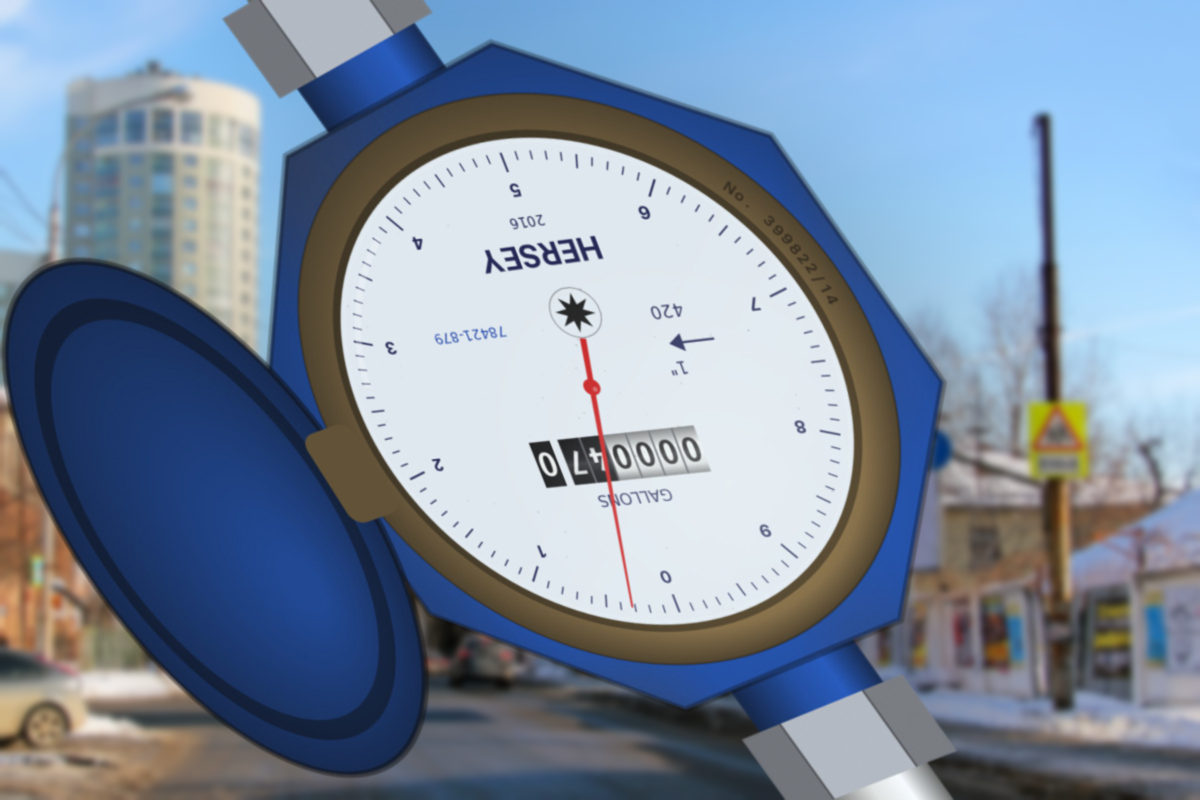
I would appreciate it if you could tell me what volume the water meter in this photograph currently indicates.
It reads 470.3 gal
